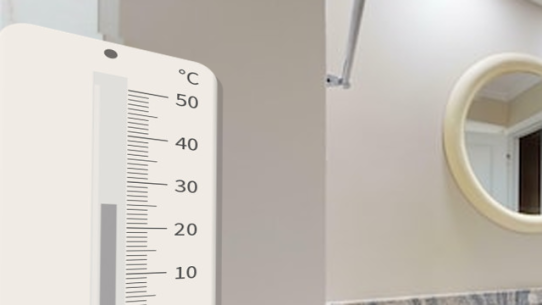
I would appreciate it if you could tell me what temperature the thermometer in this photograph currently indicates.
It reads 25 °C
